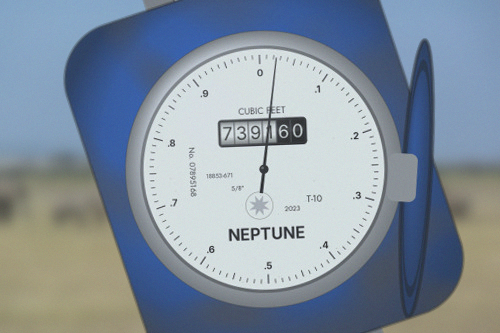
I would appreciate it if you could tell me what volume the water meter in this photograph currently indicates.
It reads 739160.02 ft³
